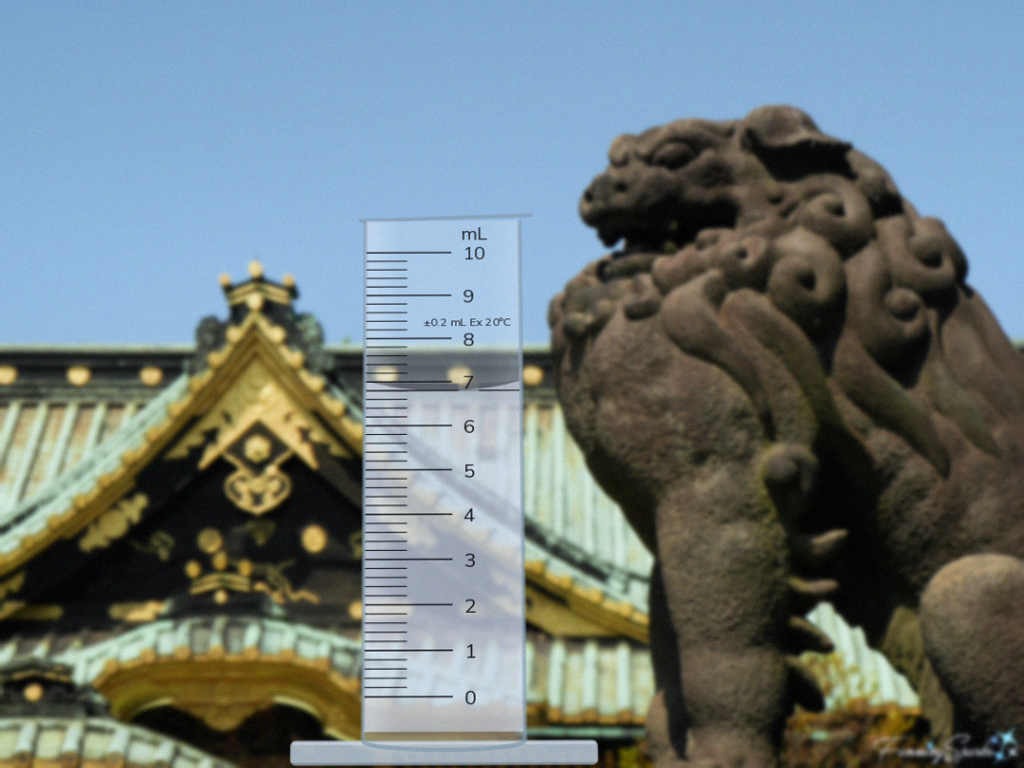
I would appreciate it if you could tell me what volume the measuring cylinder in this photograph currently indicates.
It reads 6.8 mL
